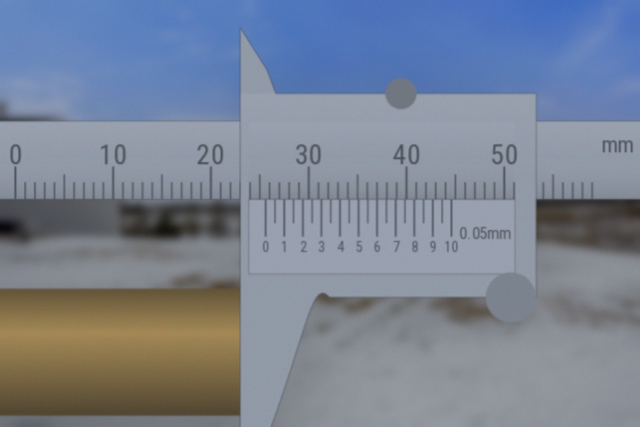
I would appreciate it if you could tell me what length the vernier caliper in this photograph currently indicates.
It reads 25.6 mm
